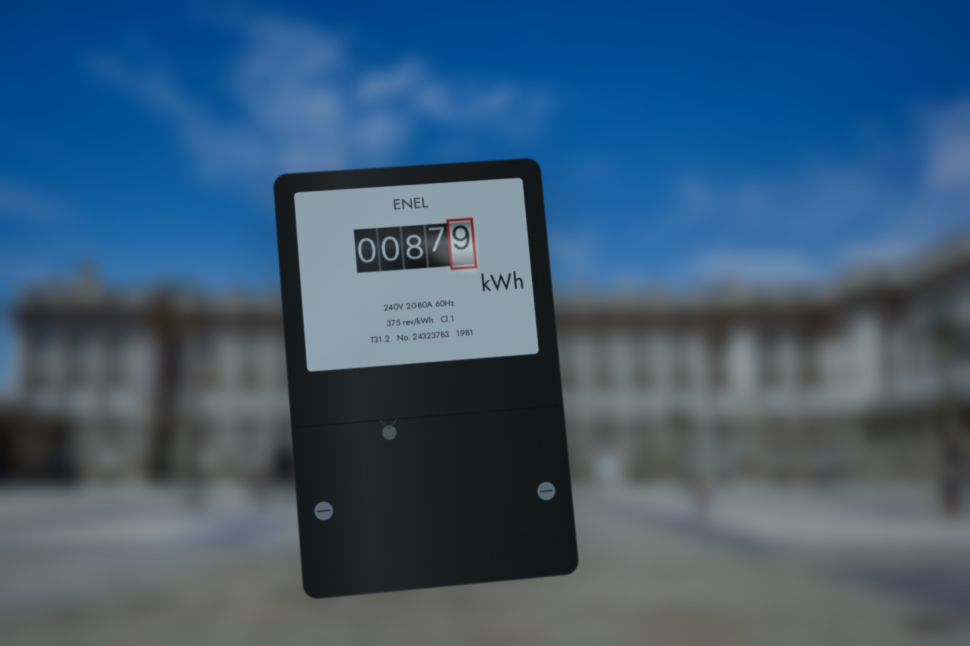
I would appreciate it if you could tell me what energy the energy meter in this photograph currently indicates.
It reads 87.9 kWh
